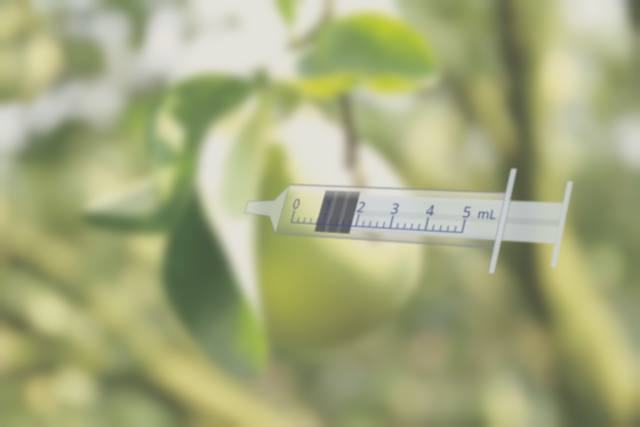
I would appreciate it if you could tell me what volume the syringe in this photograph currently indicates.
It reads 0.8 mL
